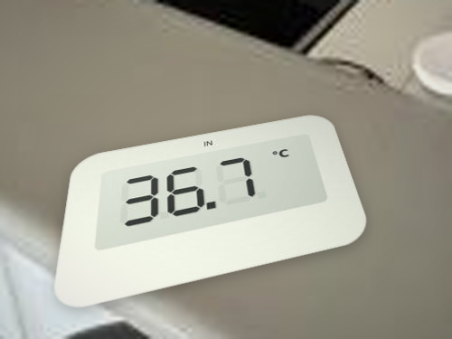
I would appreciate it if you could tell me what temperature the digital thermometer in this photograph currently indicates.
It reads 36.7 °C
